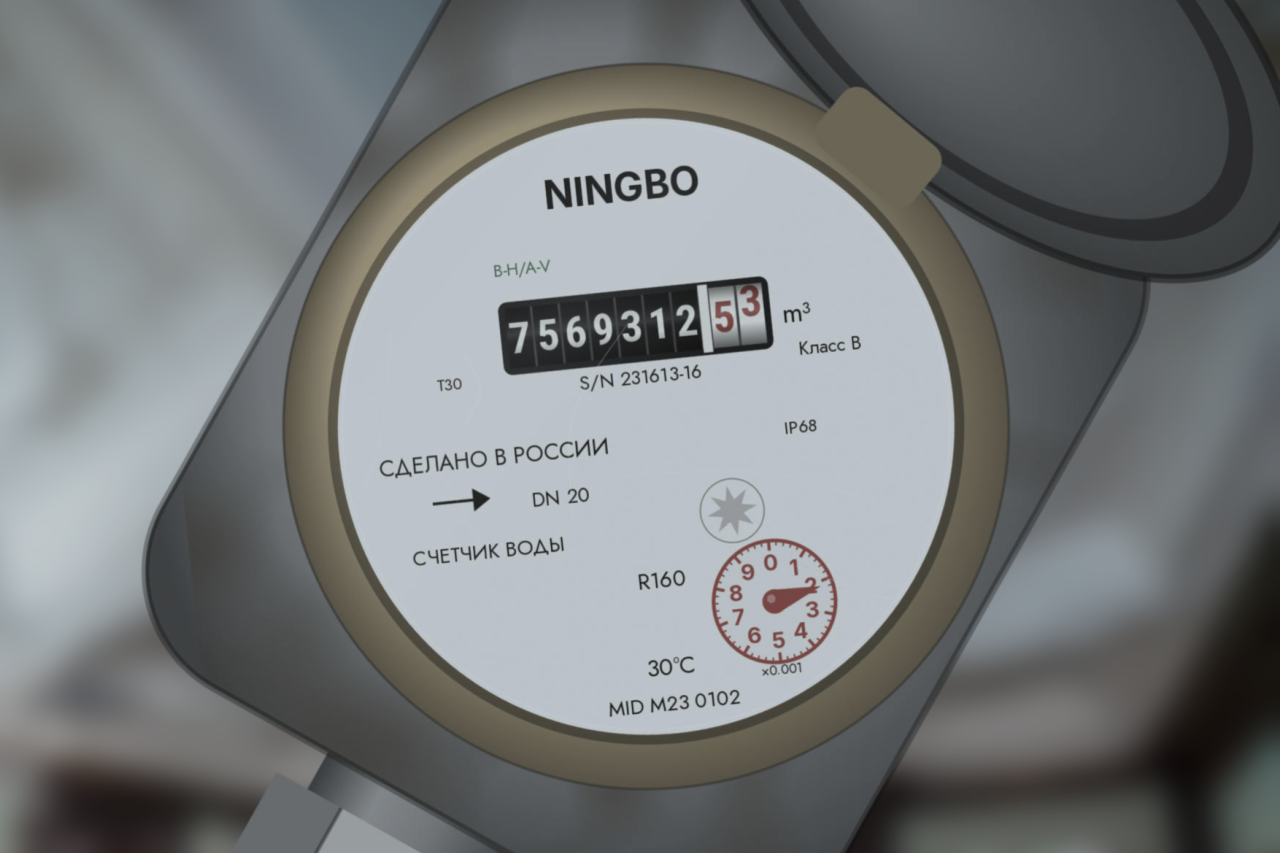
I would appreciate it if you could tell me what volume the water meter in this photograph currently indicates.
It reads 7569312.532 m³
